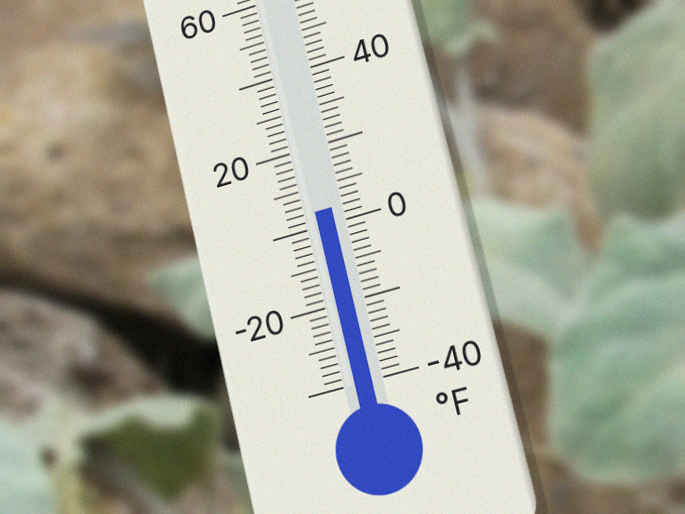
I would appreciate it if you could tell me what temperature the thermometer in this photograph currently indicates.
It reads 4 °F
